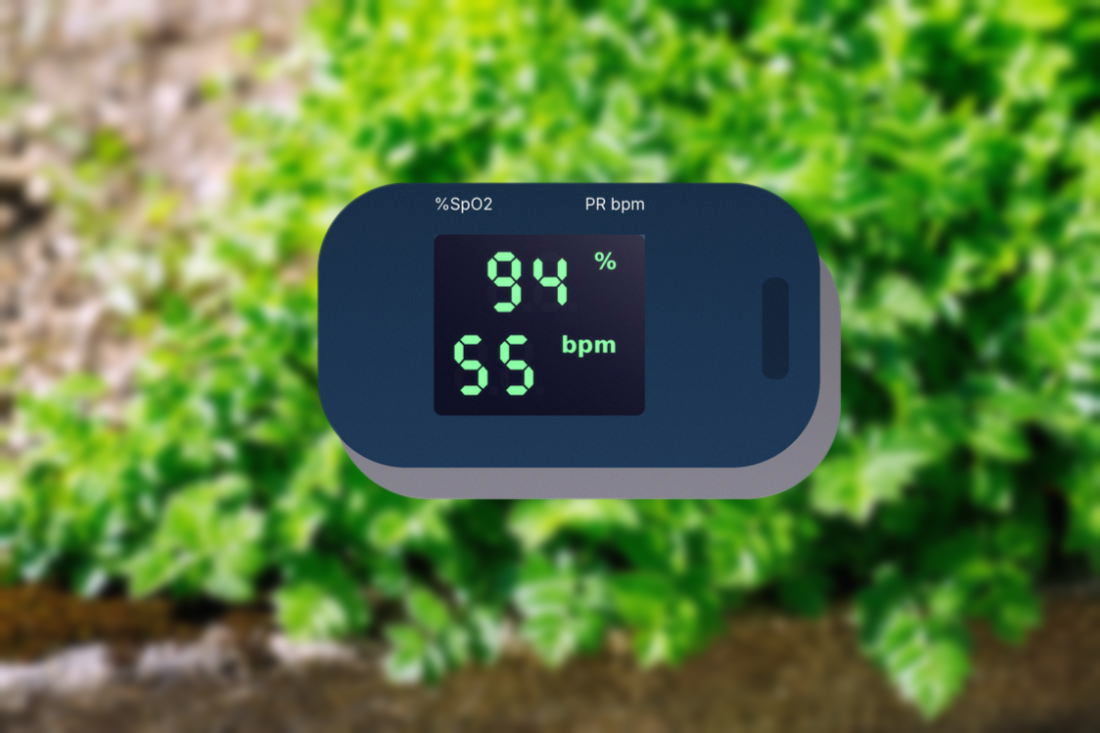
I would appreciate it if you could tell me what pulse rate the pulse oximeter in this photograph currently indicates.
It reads 55 bpm
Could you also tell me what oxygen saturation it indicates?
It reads 94 %
